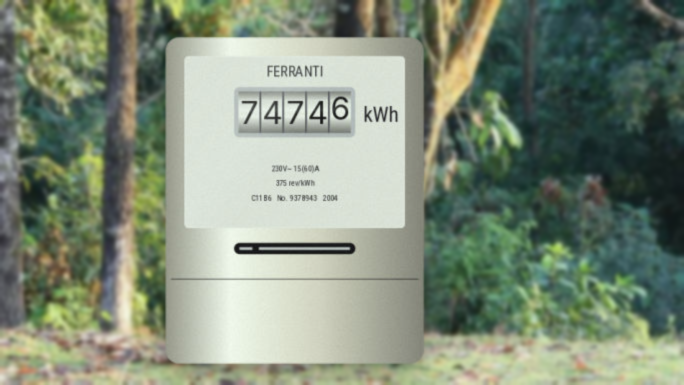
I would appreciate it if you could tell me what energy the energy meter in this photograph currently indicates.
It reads 74746 kWh
